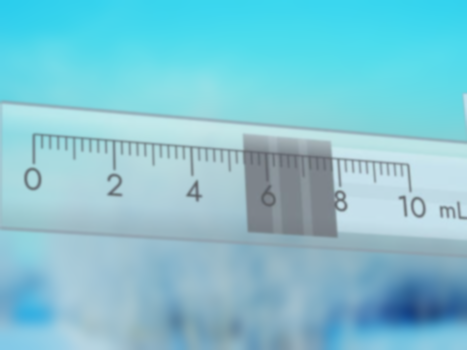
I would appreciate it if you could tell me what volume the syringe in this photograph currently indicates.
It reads 5.4 mL
